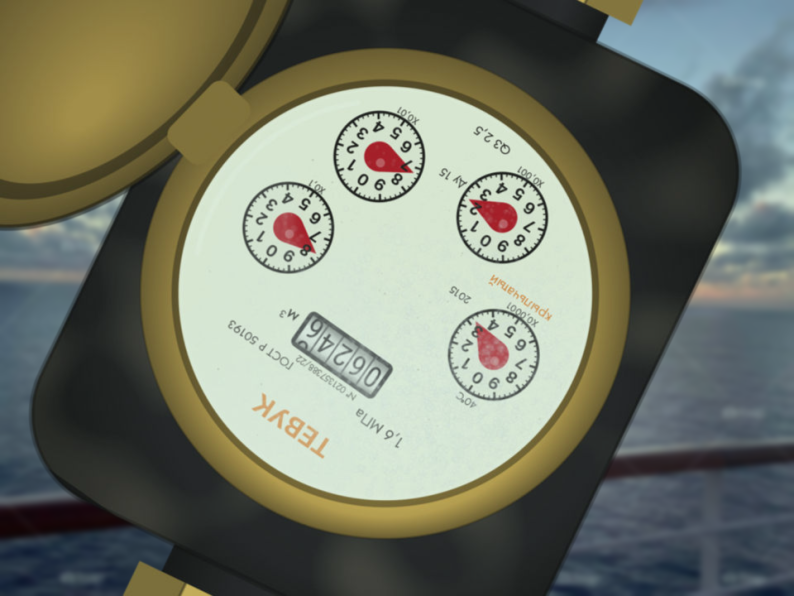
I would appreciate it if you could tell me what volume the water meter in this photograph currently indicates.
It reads 6245.7723 m³
